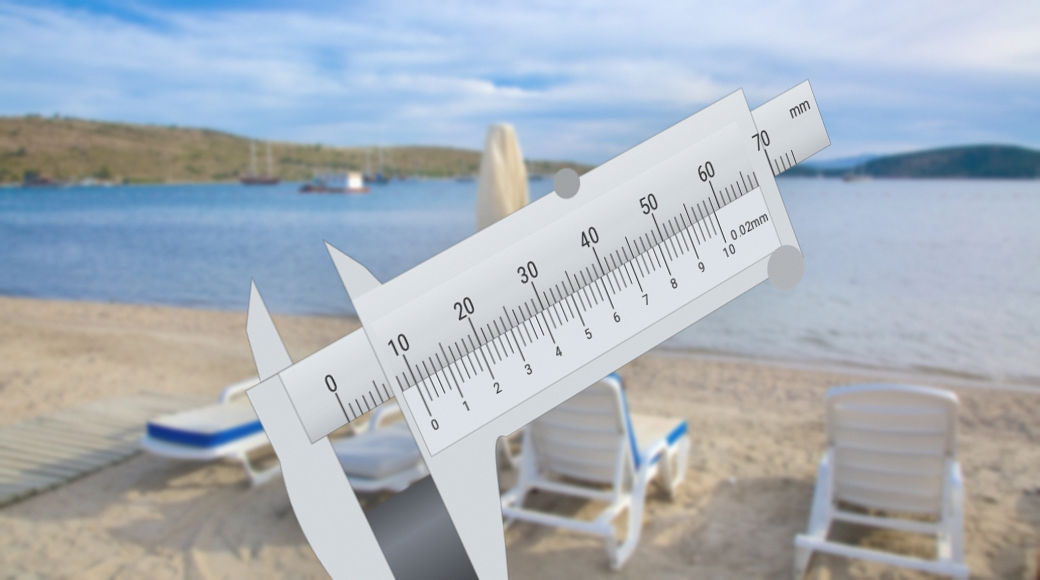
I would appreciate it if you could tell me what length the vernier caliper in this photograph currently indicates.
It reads 10.0 mm
